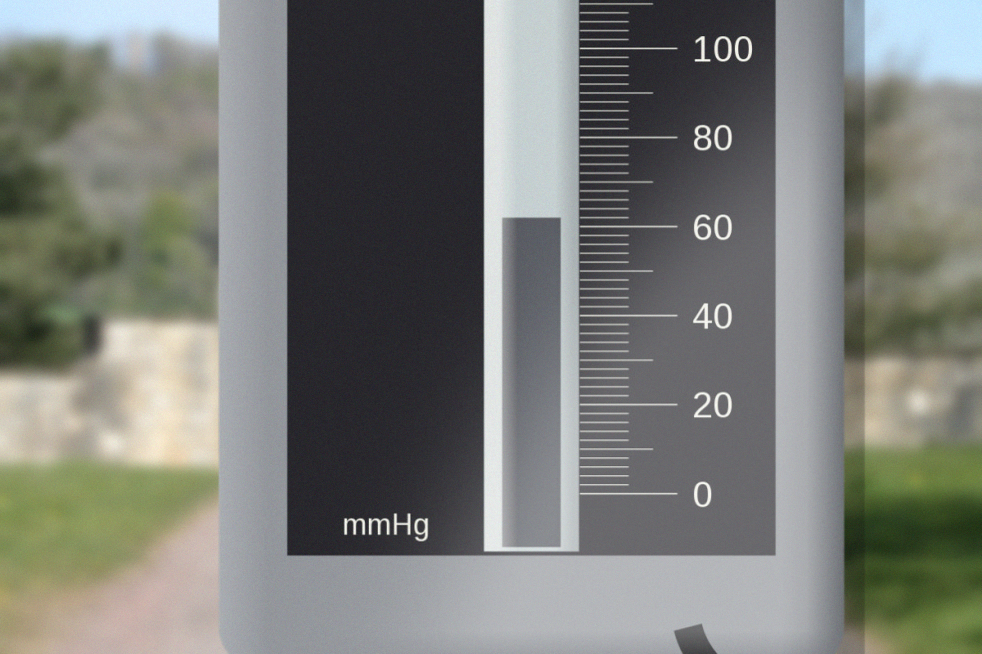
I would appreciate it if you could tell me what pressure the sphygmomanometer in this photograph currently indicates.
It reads 62 mmHg
